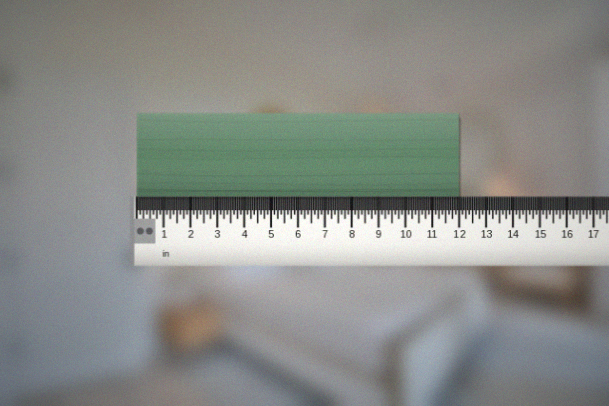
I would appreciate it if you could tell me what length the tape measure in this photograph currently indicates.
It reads 12 in
